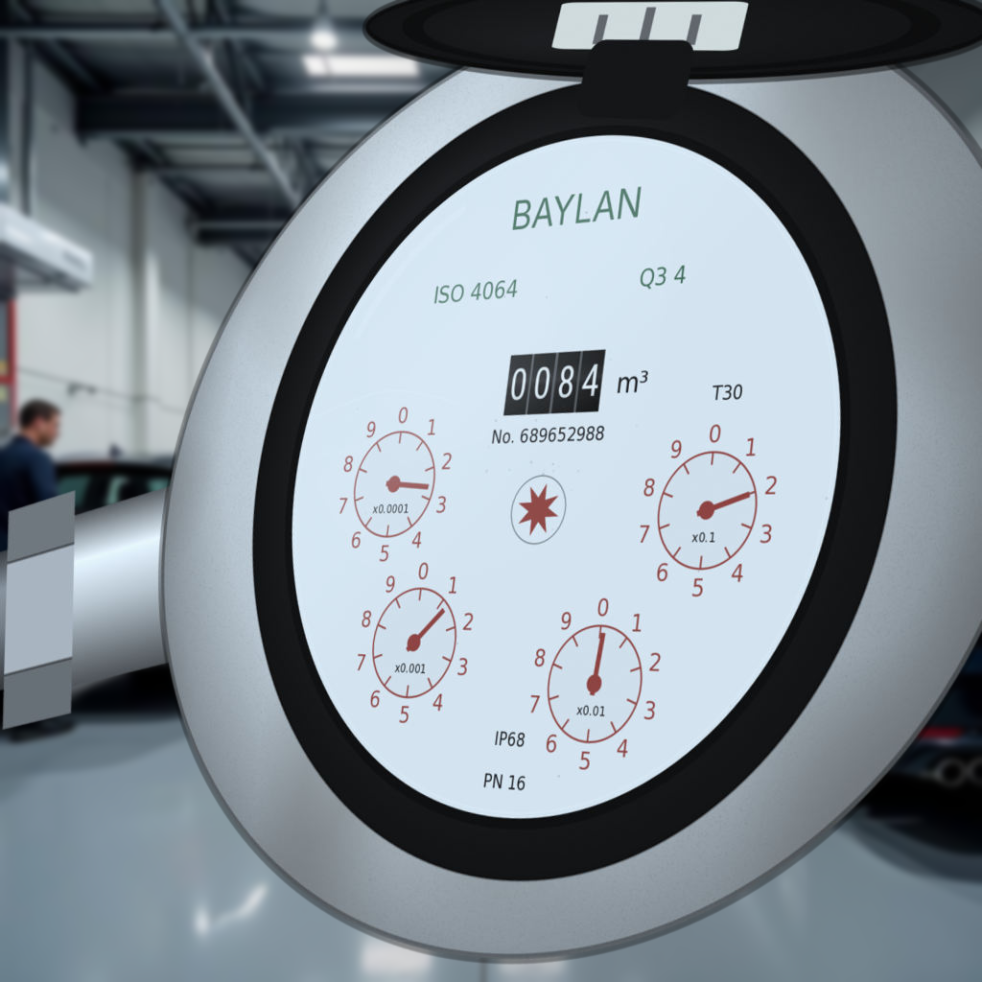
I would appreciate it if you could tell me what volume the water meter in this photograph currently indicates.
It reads 84.2012 m³
